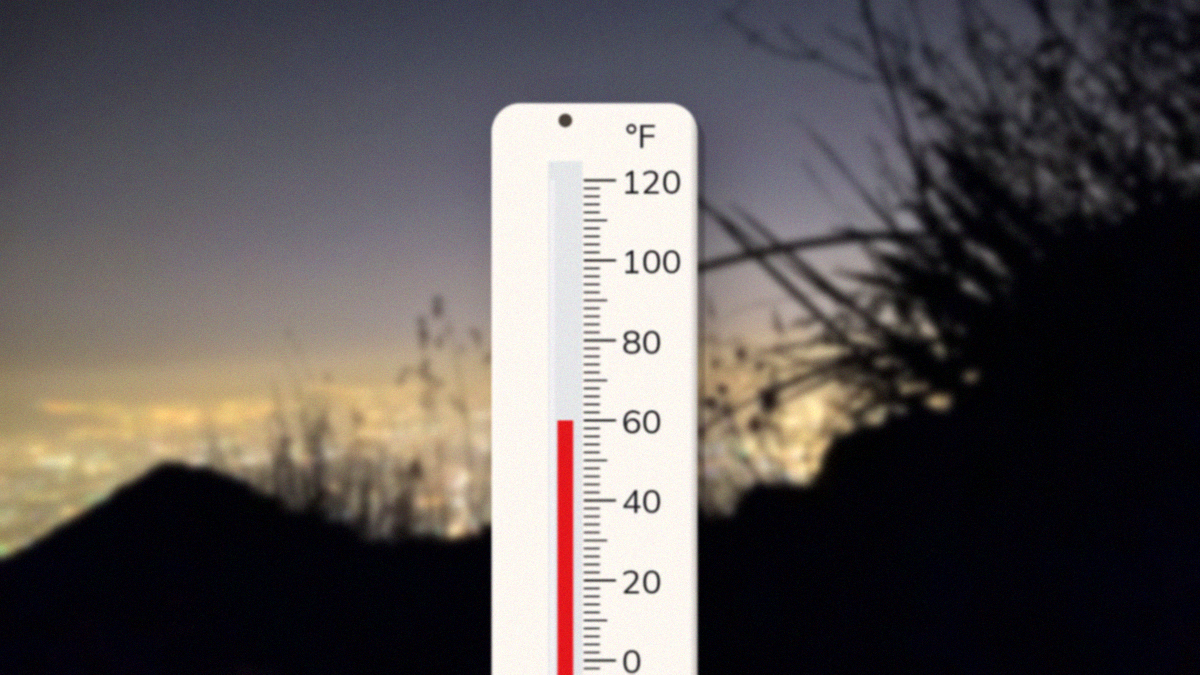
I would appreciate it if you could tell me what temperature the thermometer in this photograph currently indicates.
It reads 60 °F
